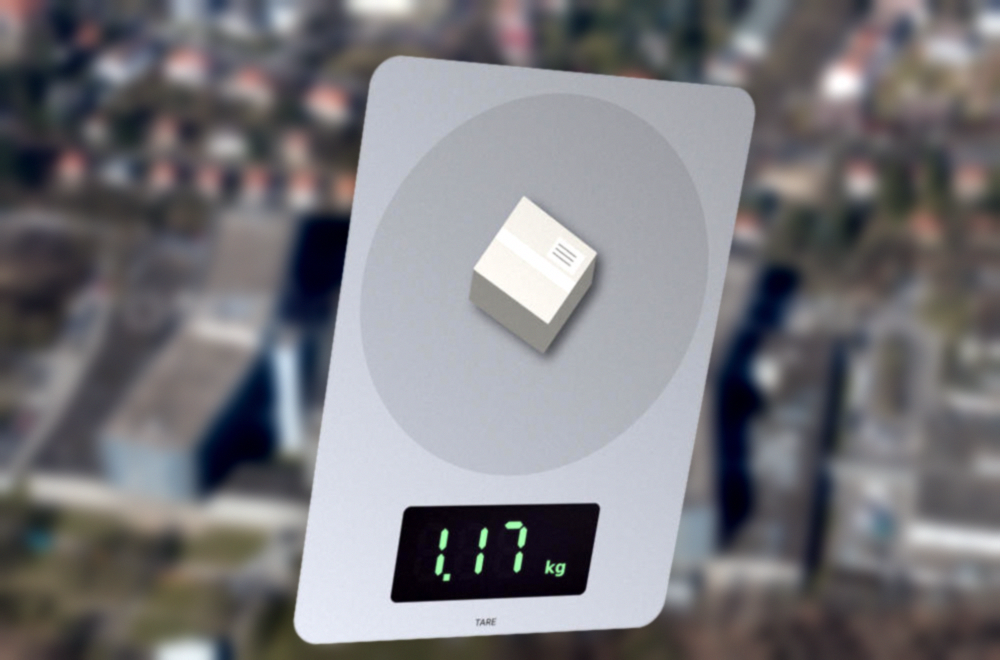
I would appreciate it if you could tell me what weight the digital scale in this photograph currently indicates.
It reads 1.17 kg
